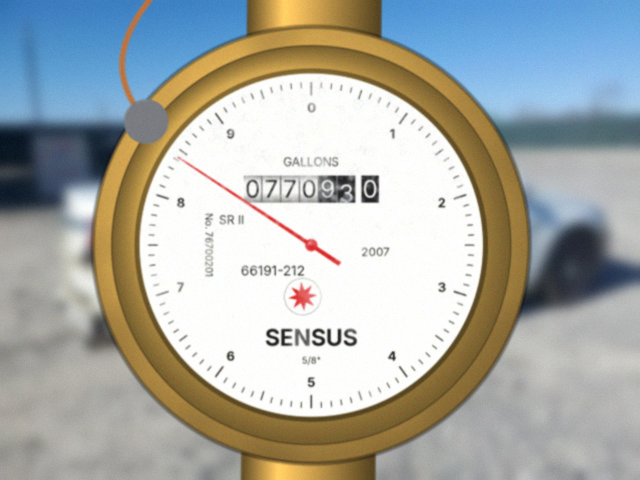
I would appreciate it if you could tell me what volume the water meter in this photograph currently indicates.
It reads 770928.4 gal
